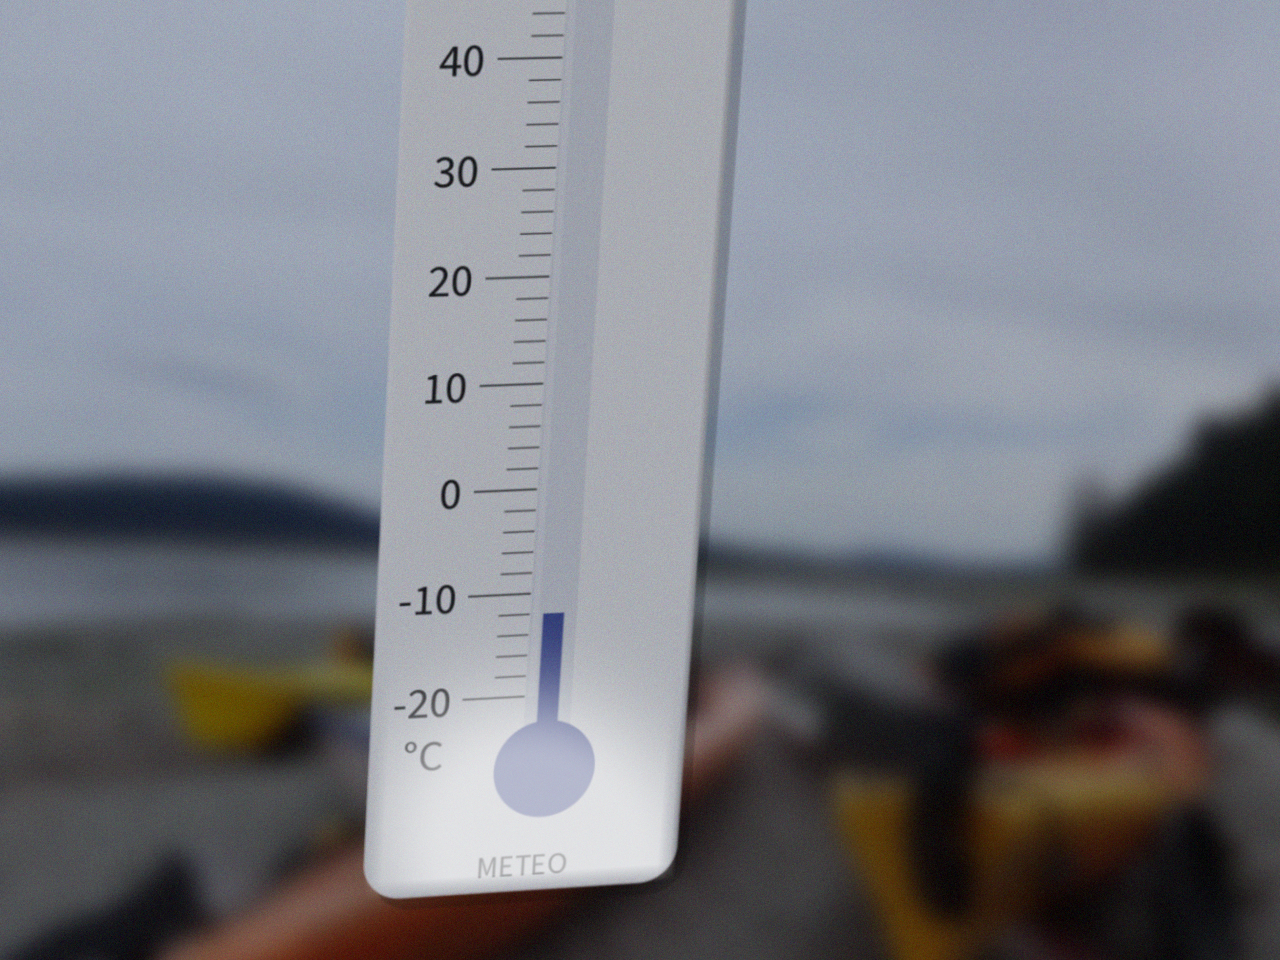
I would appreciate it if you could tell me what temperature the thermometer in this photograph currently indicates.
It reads -12 °C
